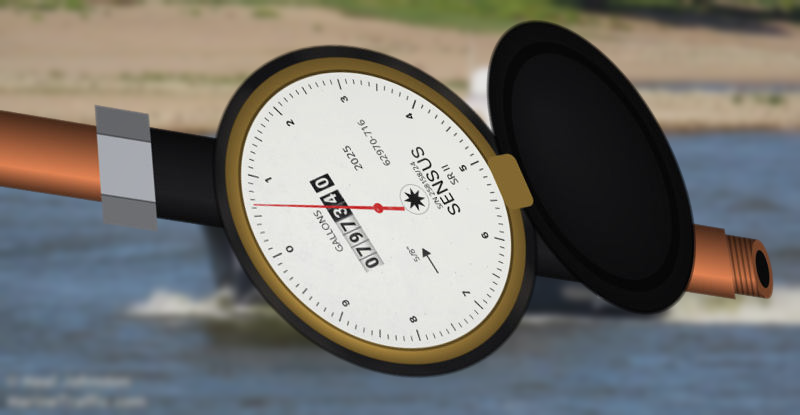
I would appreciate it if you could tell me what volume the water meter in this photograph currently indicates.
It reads 797340.6 gal
